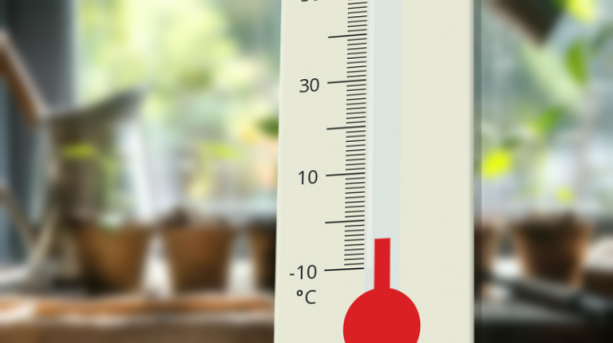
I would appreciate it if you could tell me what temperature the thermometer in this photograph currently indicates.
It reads -4 °C
